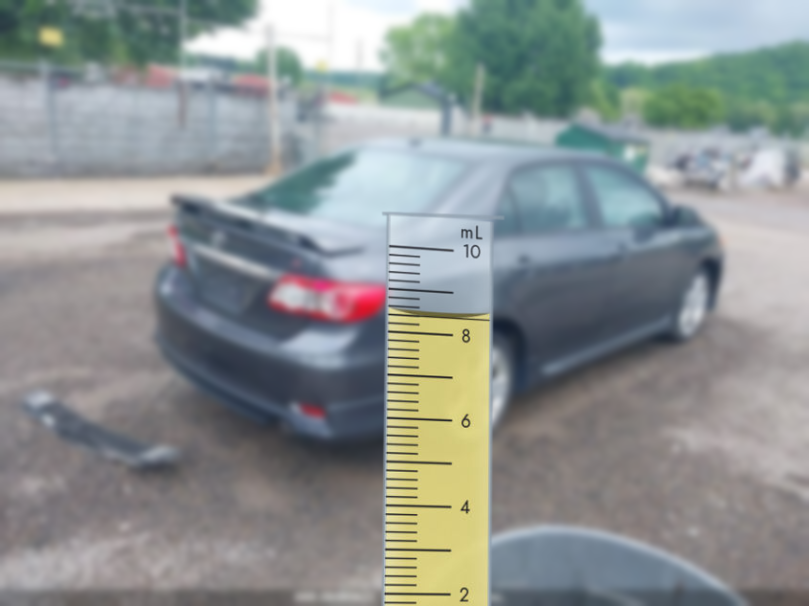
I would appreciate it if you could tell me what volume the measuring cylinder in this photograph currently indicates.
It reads 8.4 mL
